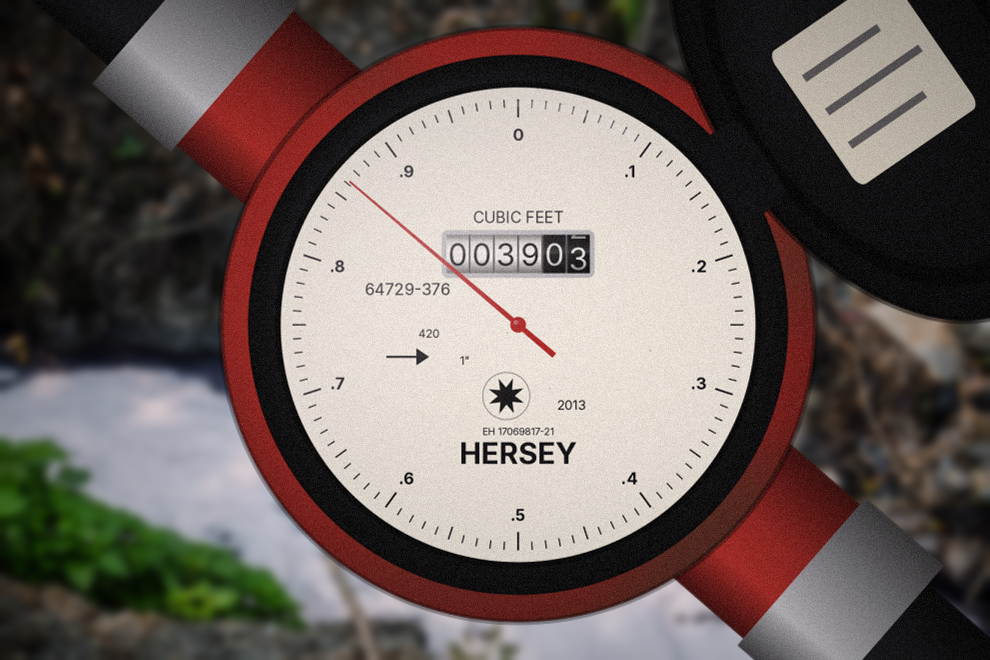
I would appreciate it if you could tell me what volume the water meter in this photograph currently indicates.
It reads 3902.86 ft³
